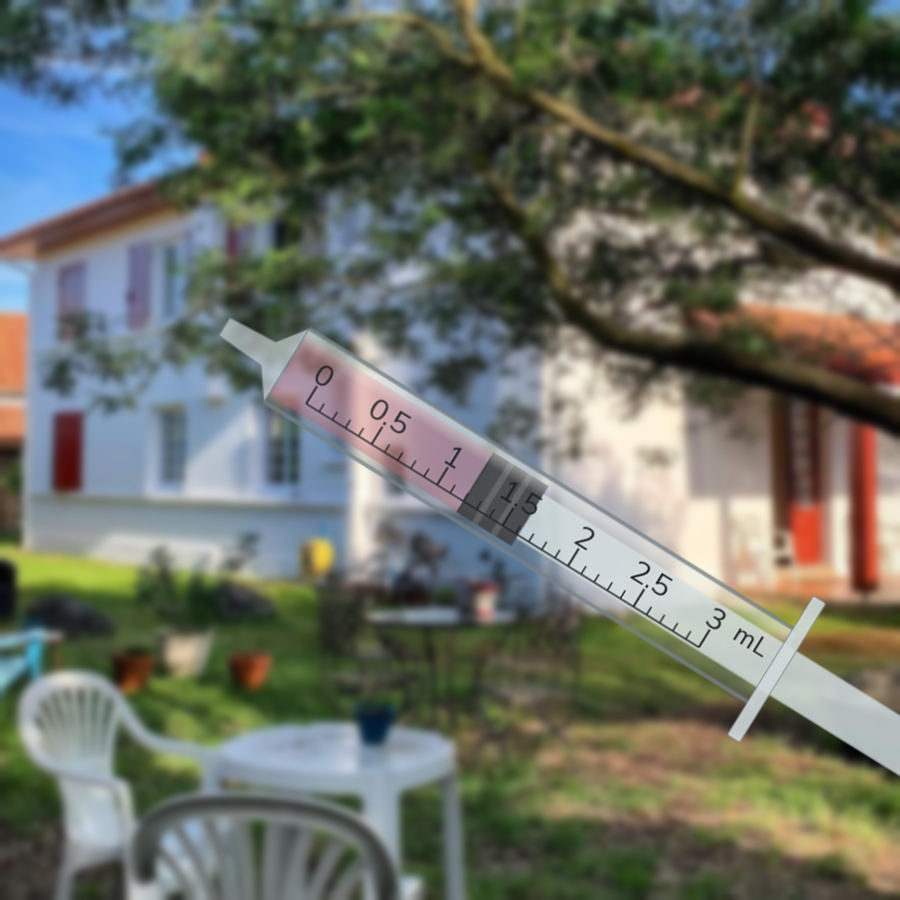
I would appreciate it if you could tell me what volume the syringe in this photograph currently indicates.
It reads 1.2 mL
